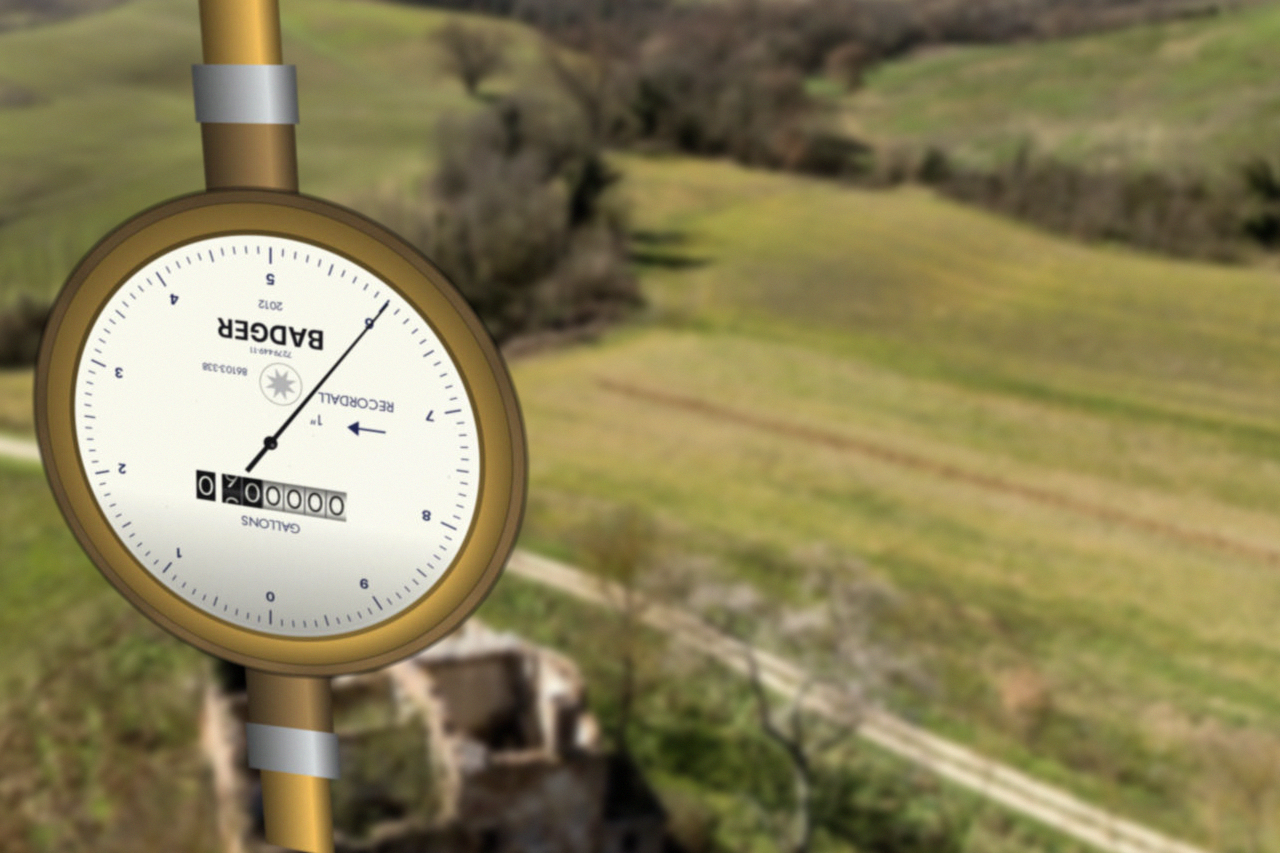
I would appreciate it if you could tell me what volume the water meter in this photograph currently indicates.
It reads 56.0 gal
